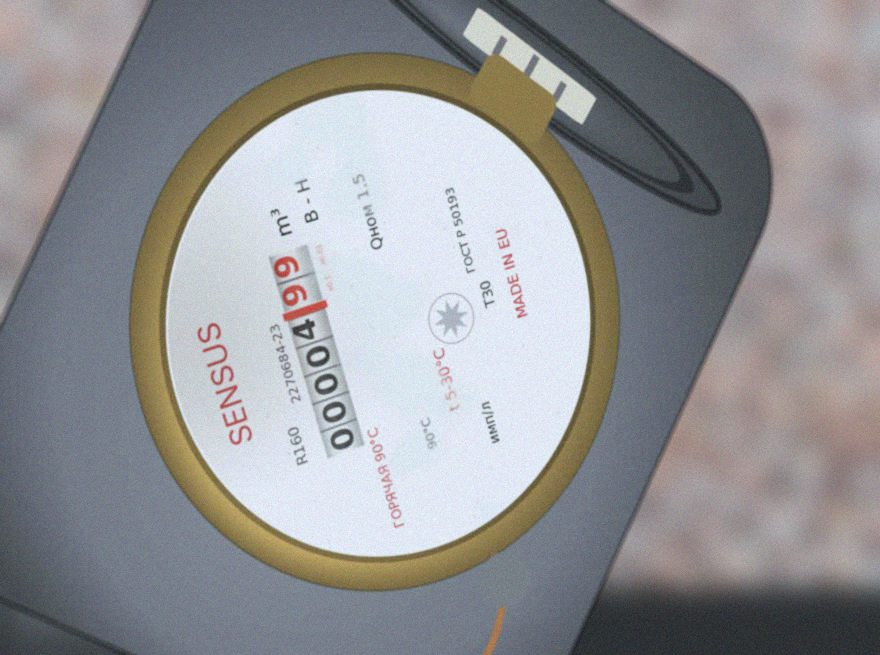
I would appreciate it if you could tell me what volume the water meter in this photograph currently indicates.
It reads 4.99 m³
